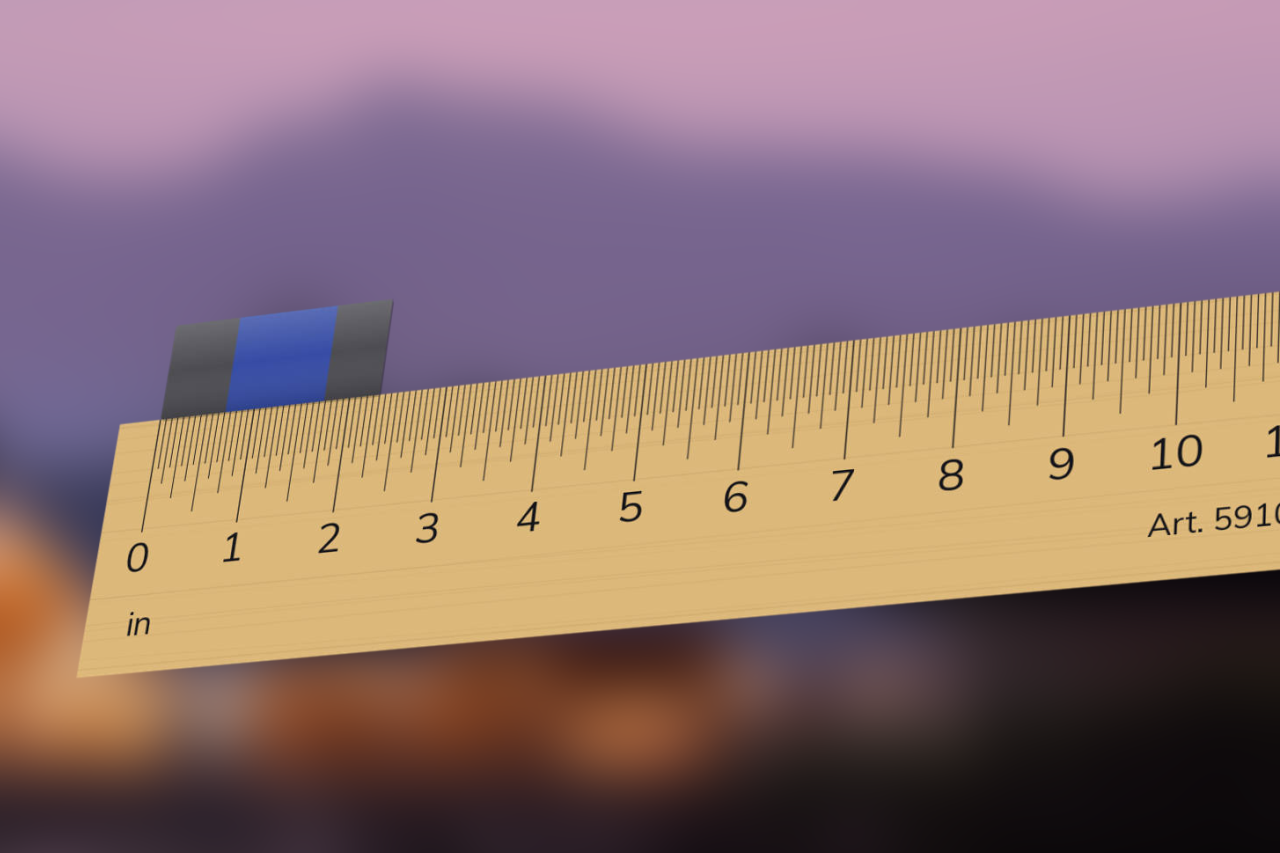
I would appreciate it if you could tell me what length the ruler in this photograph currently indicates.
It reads 2.3125 in
